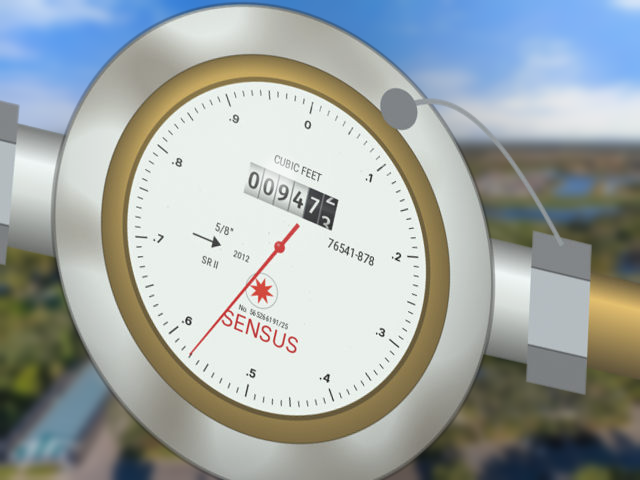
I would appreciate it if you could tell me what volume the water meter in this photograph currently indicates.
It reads 9472.57 ft³
